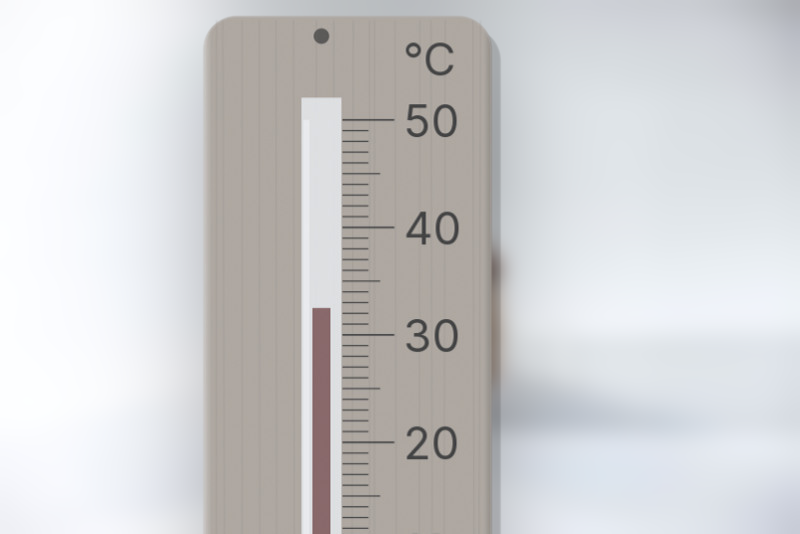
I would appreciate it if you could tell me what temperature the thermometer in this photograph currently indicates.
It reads 32.5 °C
